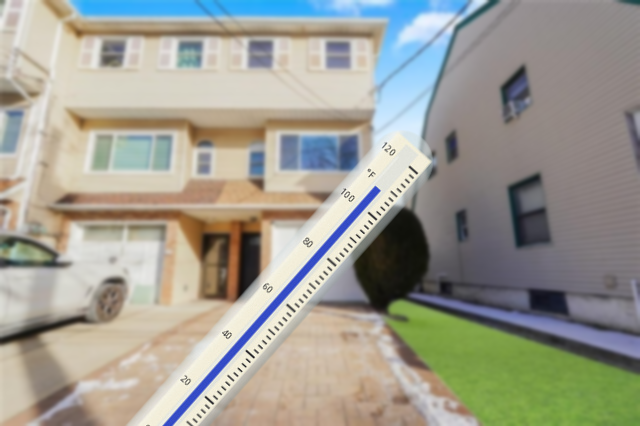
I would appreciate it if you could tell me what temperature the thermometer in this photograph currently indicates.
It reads 108 °F
